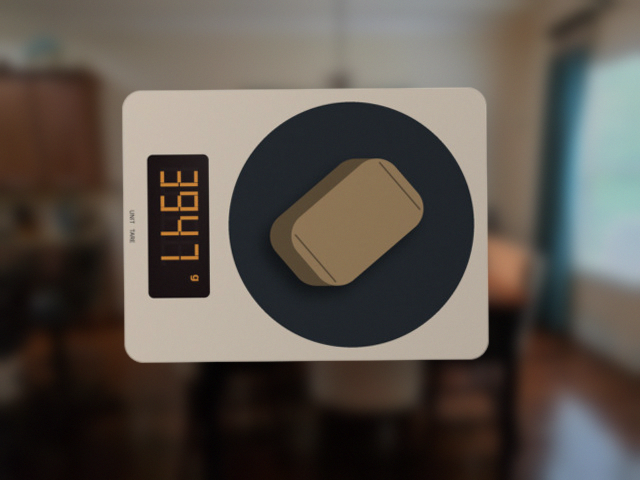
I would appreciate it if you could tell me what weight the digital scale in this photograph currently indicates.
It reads 3947 g
